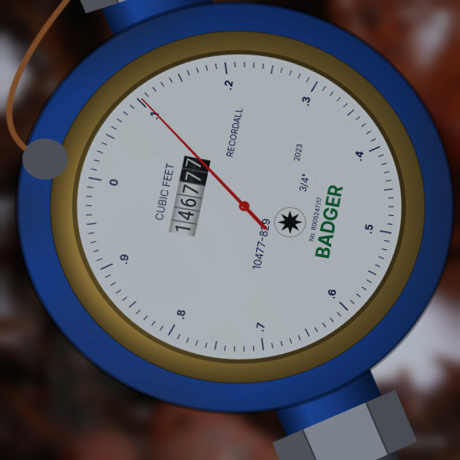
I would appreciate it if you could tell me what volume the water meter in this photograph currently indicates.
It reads 146777.10 ft³
